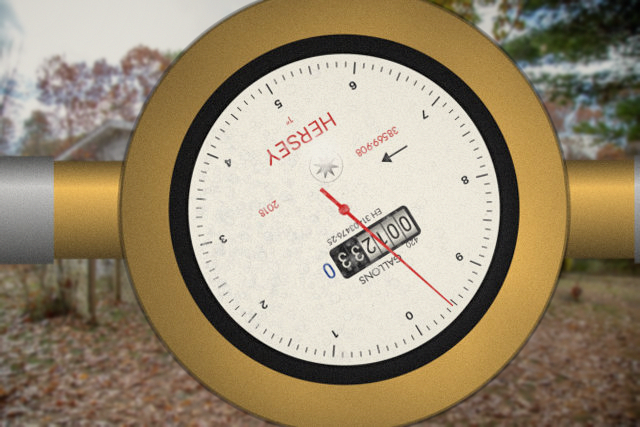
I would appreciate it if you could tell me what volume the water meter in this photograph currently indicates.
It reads 12329.5 gal
